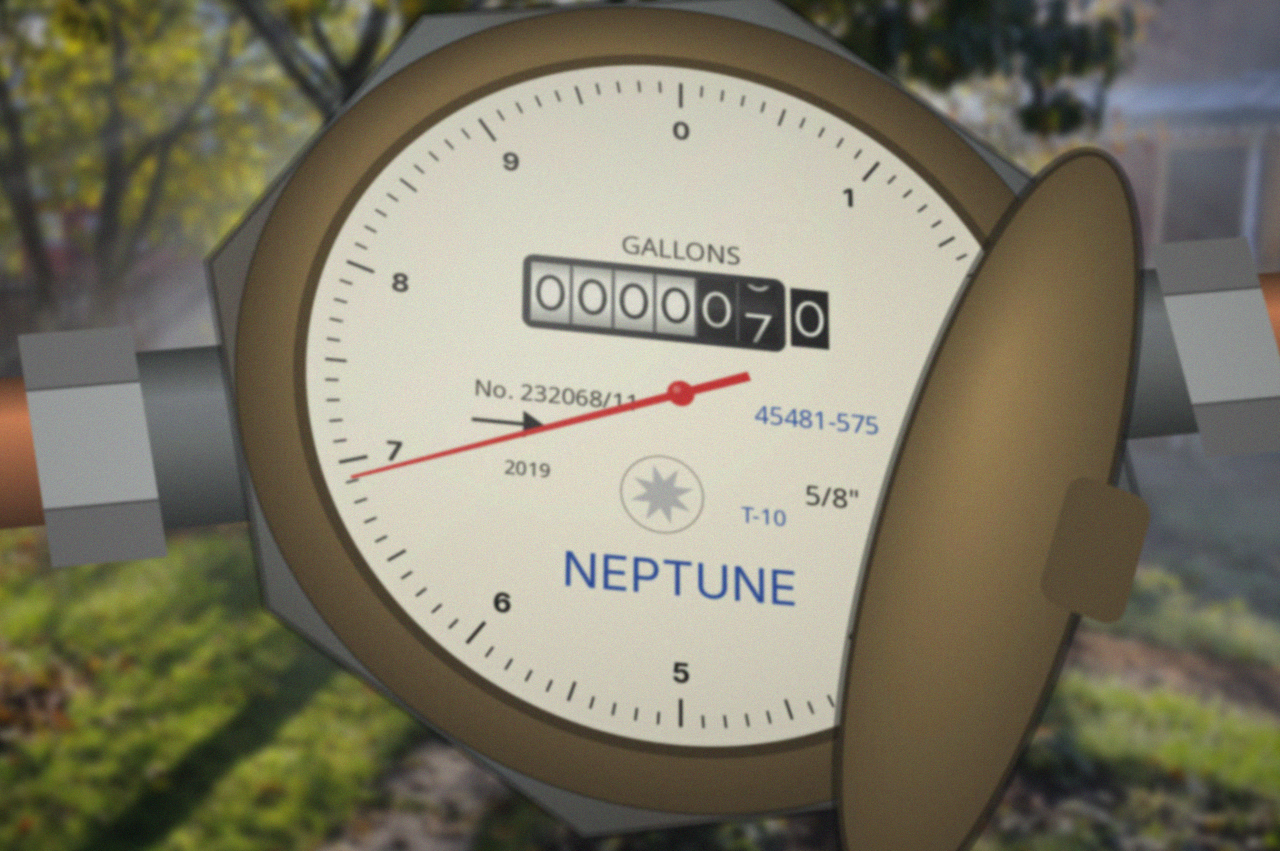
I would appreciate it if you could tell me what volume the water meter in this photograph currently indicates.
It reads 66.9 gal
